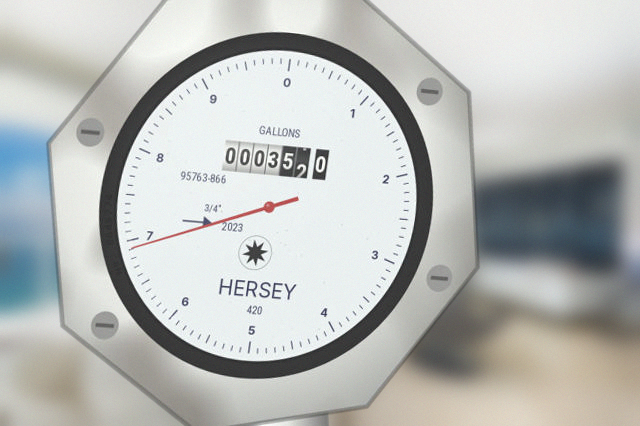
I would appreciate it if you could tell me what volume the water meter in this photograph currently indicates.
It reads 3516.9 gal
